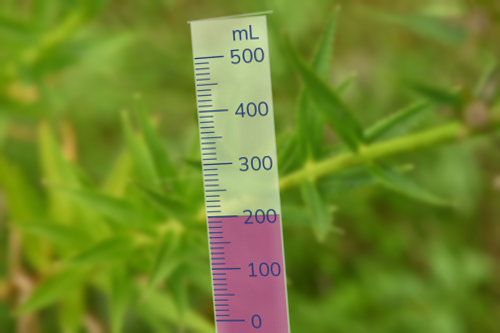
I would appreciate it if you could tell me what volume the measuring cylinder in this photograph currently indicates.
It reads 200 mL
